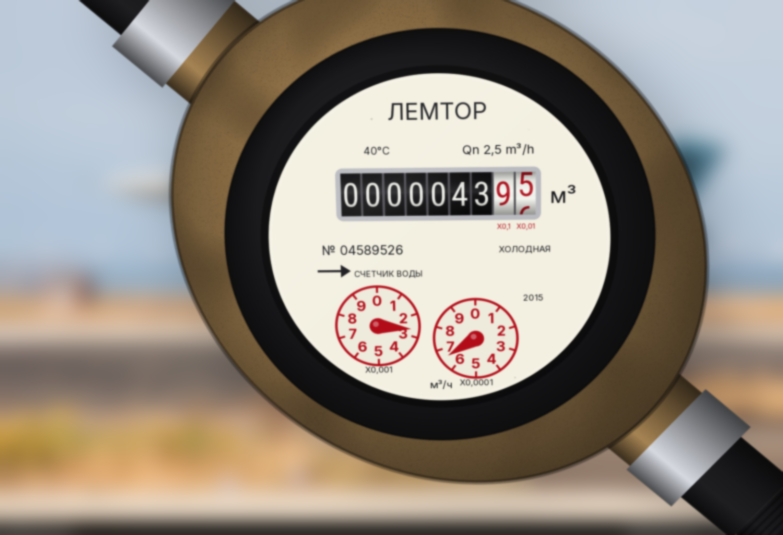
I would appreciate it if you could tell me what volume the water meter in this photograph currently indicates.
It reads 43.9526 m³
